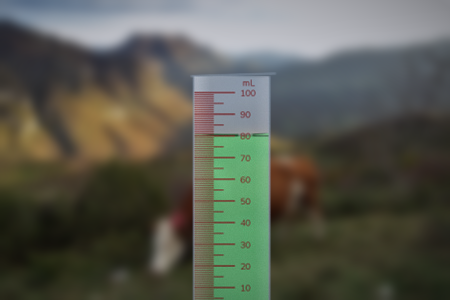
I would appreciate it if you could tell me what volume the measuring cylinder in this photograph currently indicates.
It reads 80 mL
